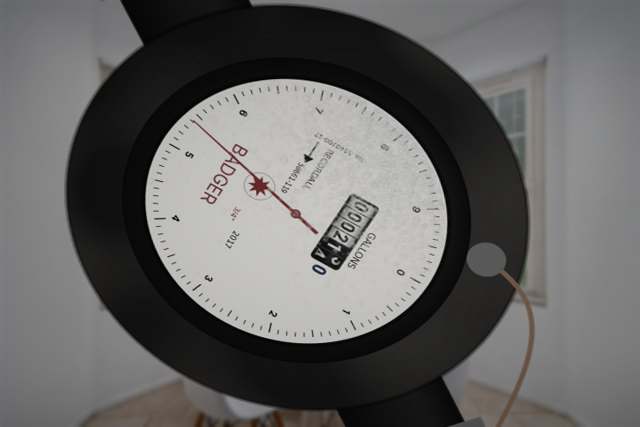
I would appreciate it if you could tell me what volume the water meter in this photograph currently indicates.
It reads 2135.4 gal
